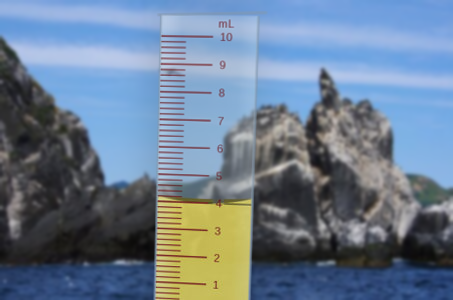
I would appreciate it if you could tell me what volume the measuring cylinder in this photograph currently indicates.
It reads 4 mL
